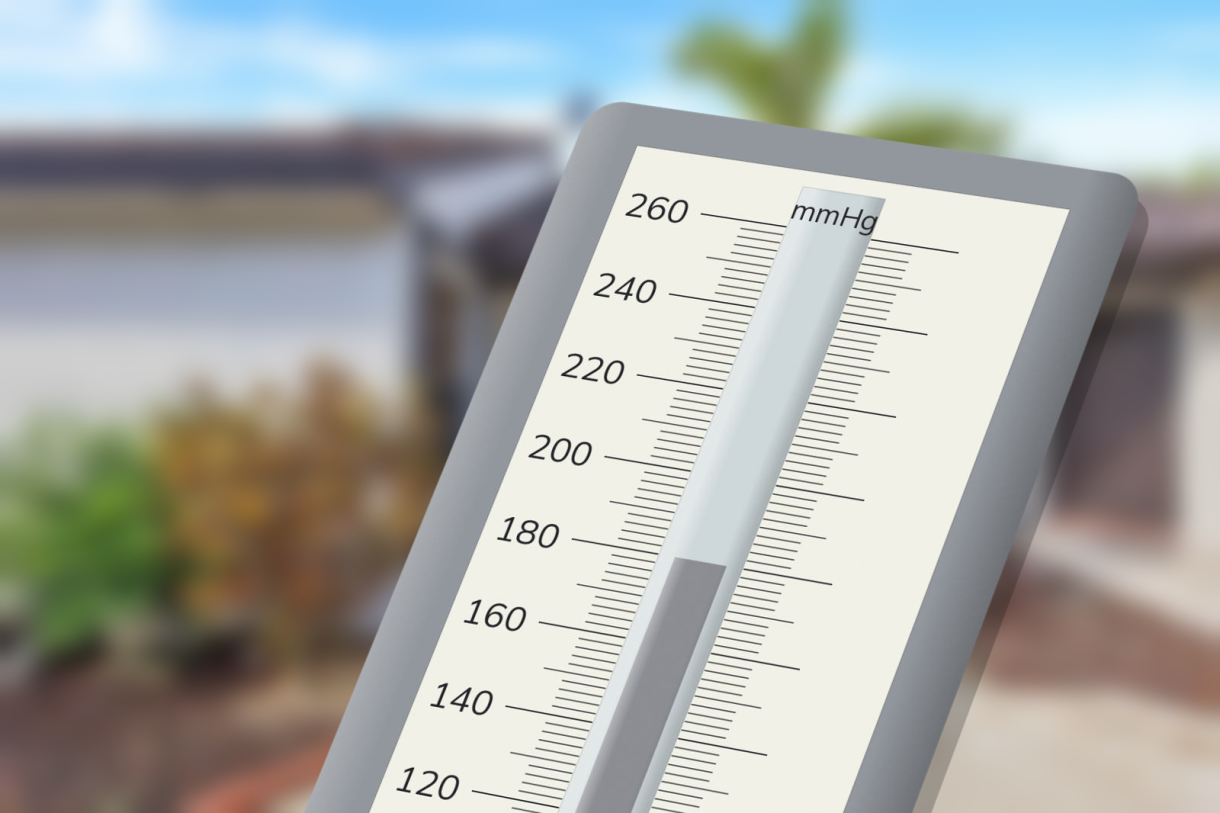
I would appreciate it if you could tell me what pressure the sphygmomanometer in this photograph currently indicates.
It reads 180 mmHg
